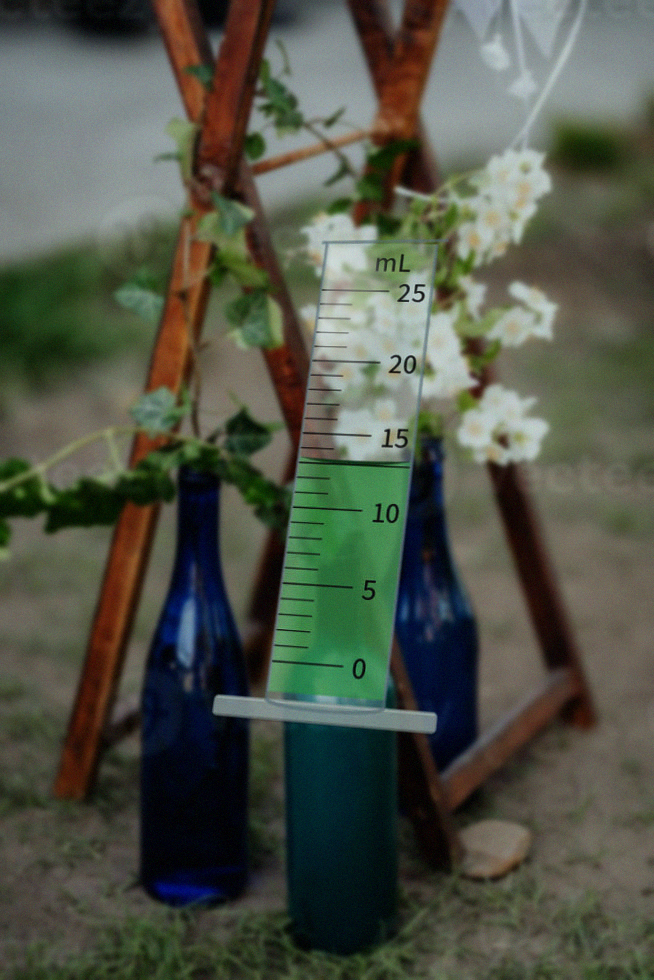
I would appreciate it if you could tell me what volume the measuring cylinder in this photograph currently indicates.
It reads 13 mL
